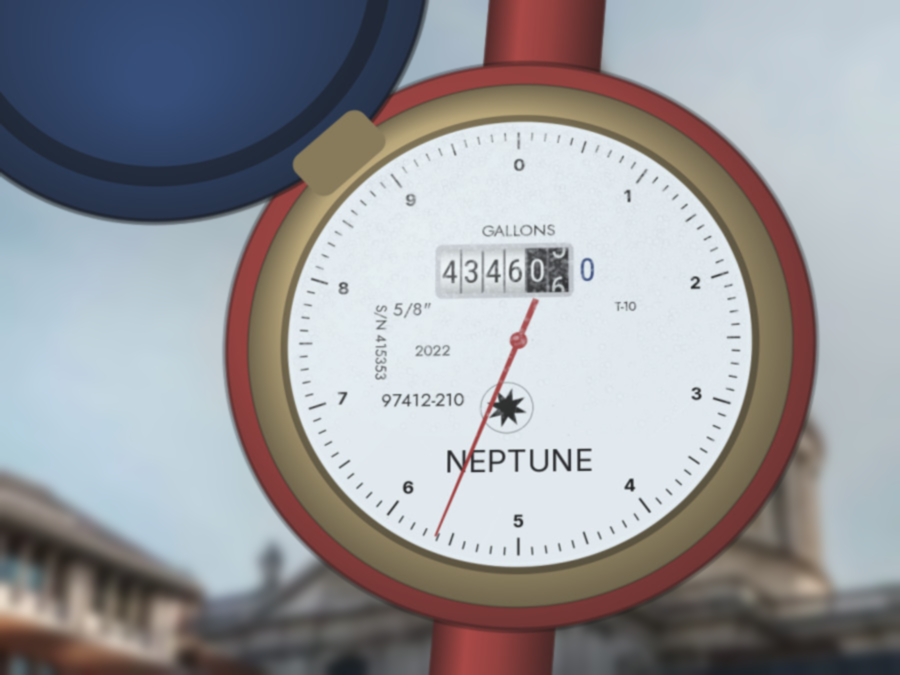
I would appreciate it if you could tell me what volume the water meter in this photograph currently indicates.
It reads 4346055.6 gal
